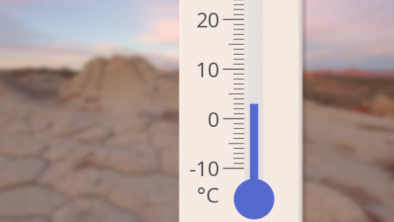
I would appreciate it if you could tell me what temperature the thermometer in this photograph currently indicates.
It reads 3 °C
